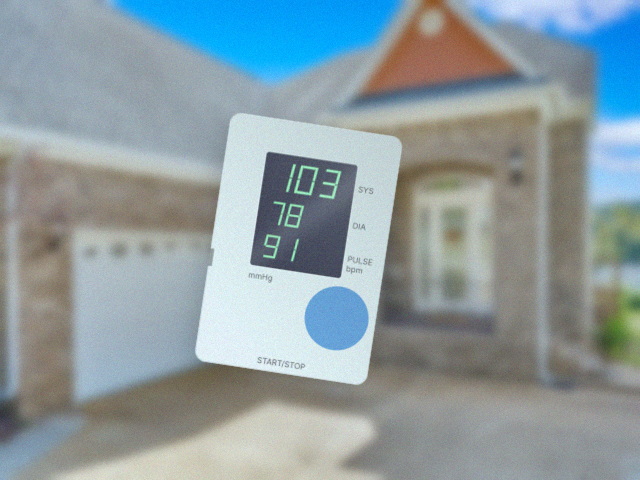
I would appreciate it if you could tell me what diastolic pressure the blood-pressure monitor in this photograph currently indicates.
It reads 78 mmHg
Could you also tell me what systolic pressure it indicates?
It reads 103 mmHg
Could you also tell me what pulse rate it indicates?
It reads 91 bpm
